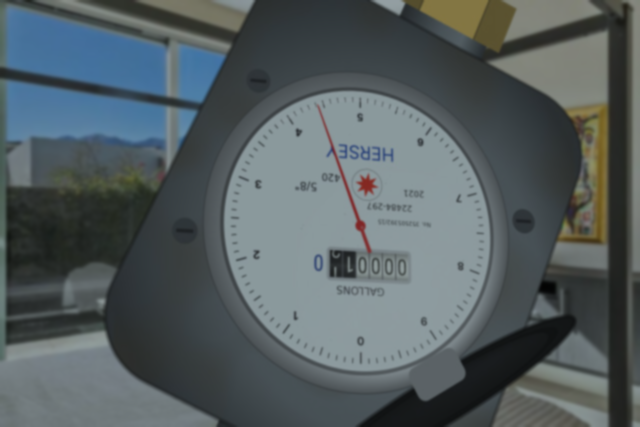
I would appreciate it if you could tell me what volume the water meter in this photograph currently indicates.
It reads 114.4 gal
